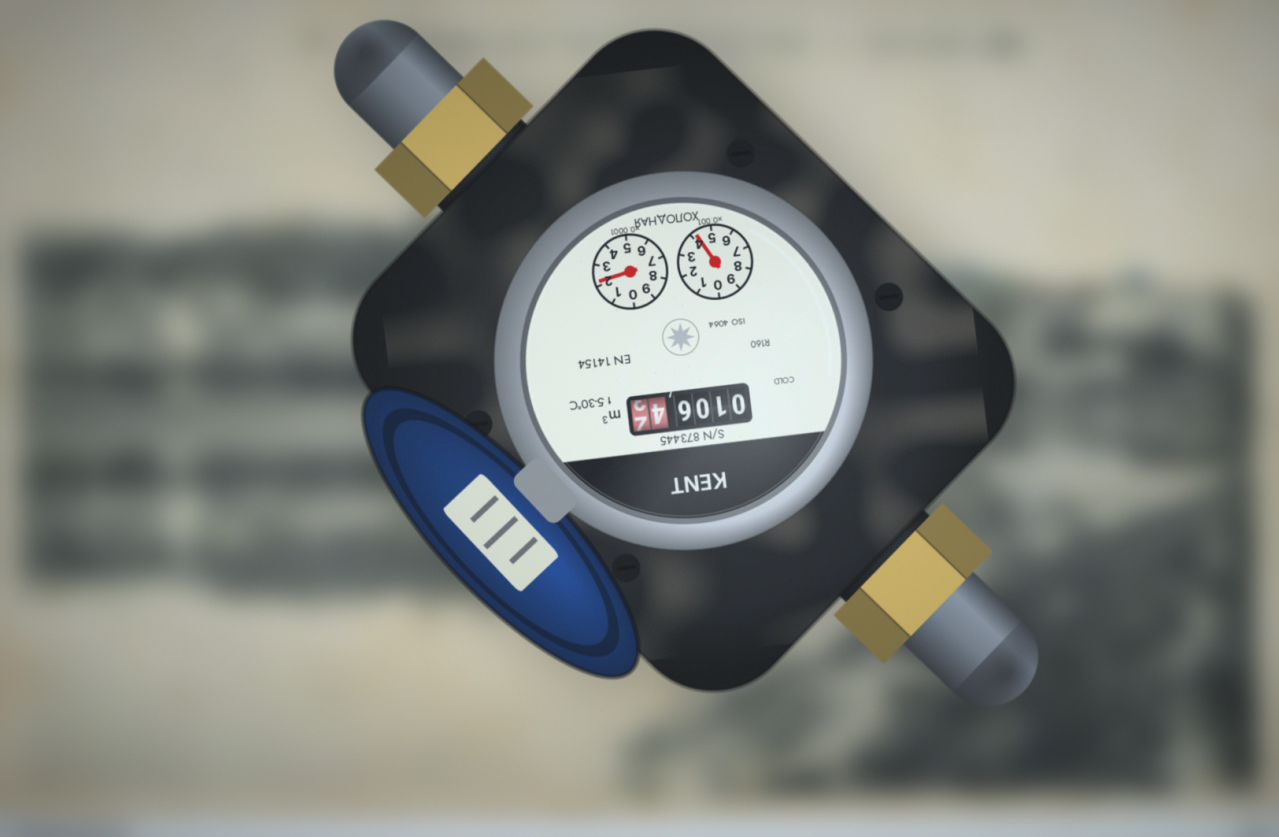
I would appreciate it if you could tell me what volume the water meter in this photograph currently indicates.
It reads 106.4242 m³
